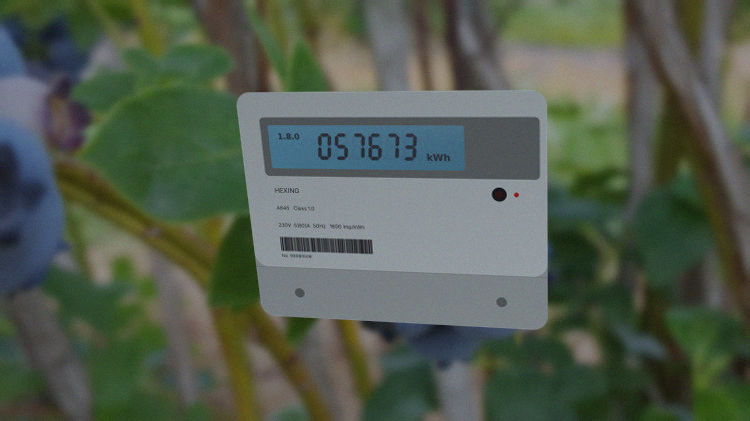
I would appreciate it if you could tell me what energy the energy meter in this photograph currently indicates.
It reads 57673 kWh
